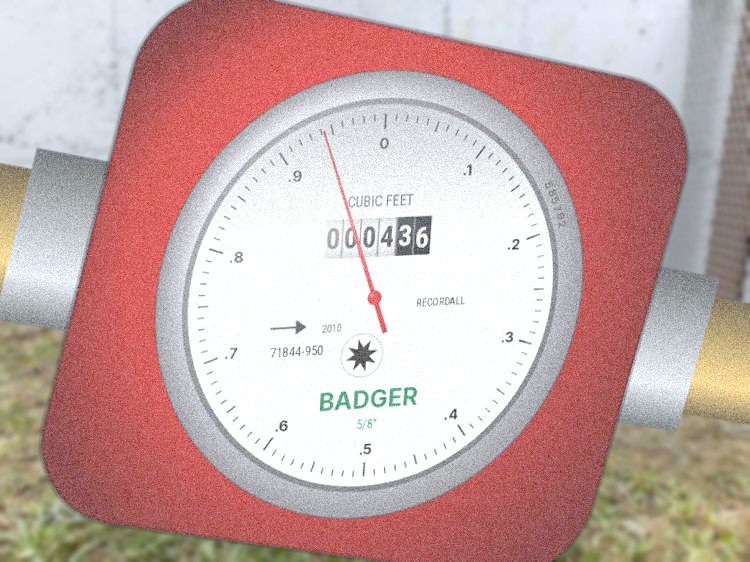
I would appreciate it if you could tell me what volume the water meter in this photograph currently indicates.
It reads 435.94 ft³
